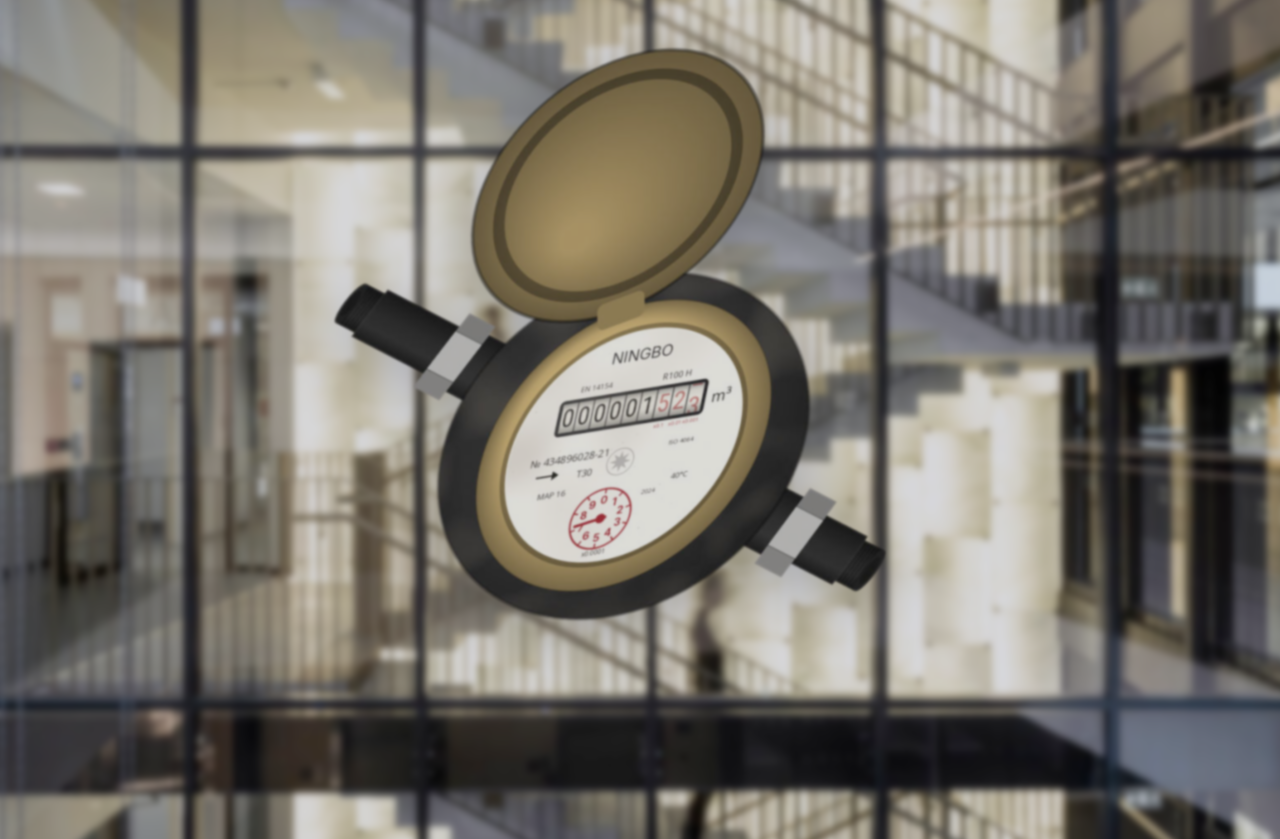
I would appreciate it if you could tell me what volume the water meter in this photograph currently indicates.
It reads 1.5227 m³
